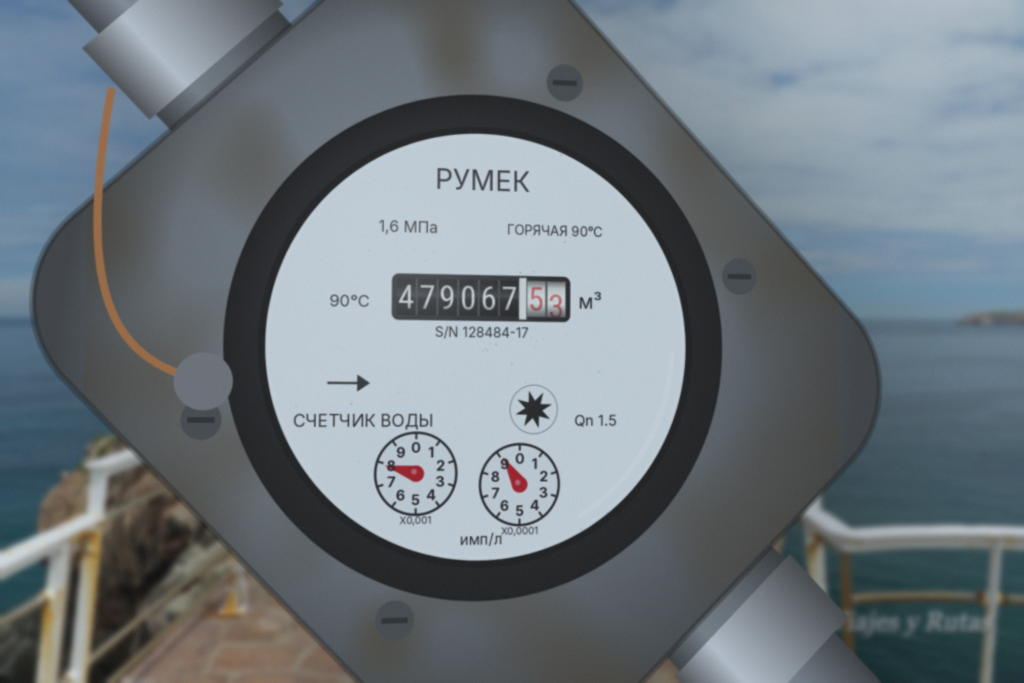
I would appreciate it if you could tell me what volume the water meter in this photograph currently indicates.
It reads 479067.5279 m³
